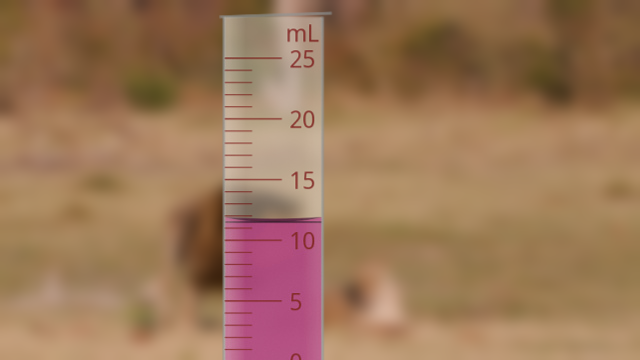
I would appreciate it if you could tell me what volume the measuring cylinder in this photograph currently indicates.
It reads 11.5 mL
